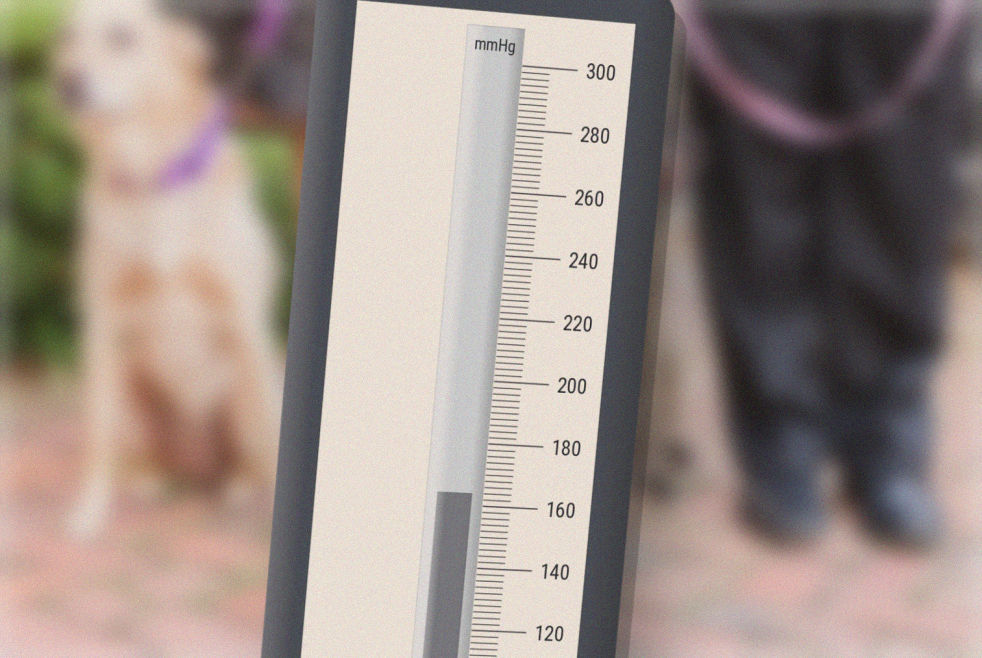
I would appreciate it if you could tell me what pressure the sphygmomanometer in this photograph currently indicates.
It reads 164 mmHg
